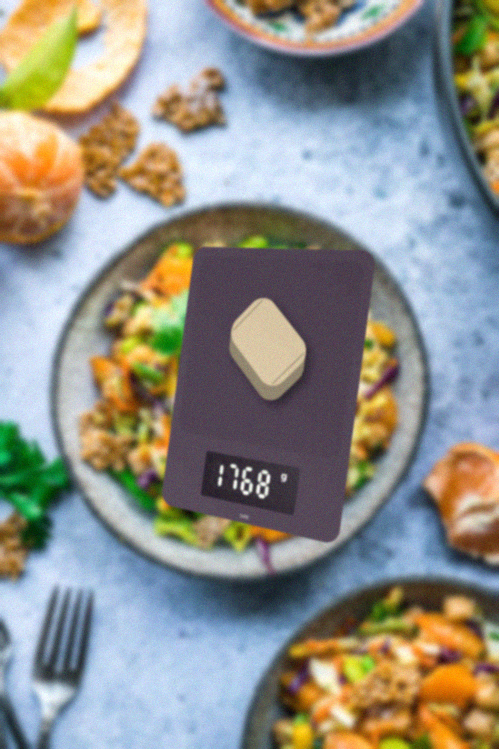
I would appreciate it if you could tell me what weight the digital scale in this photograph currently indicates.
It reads 1768 g
